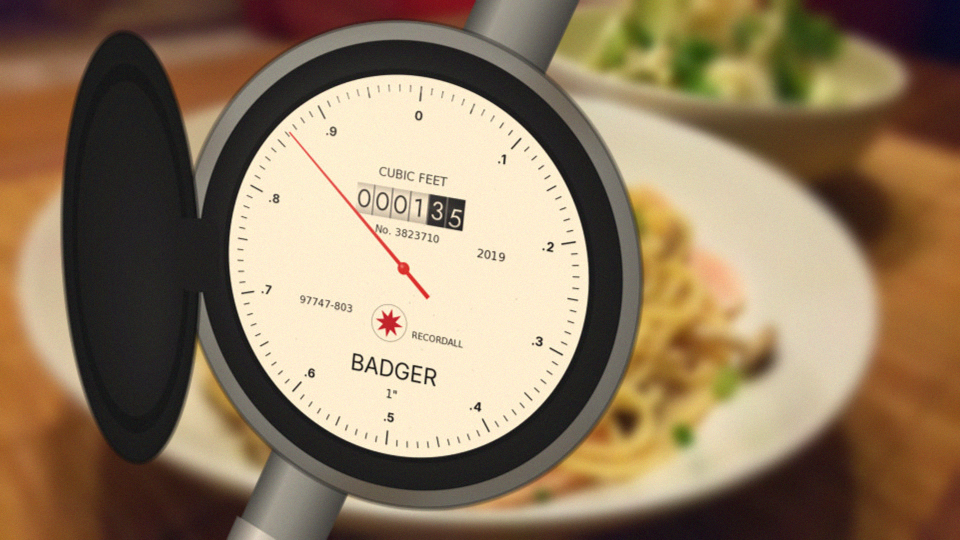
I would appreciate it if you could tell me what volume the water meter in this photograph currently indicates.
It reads 134.86 ft³
